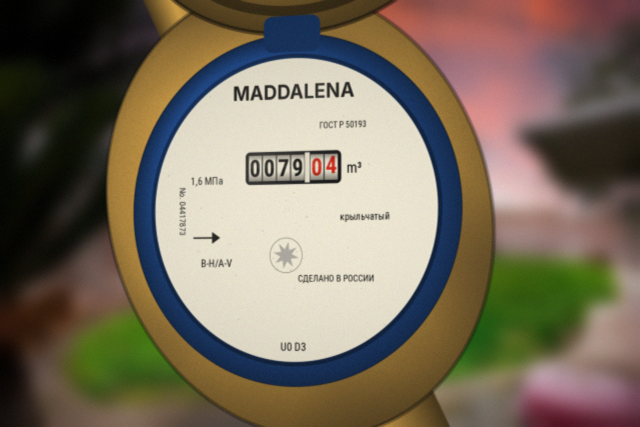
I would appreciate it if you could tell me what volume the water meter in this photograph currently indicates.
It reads 79.04 m³
